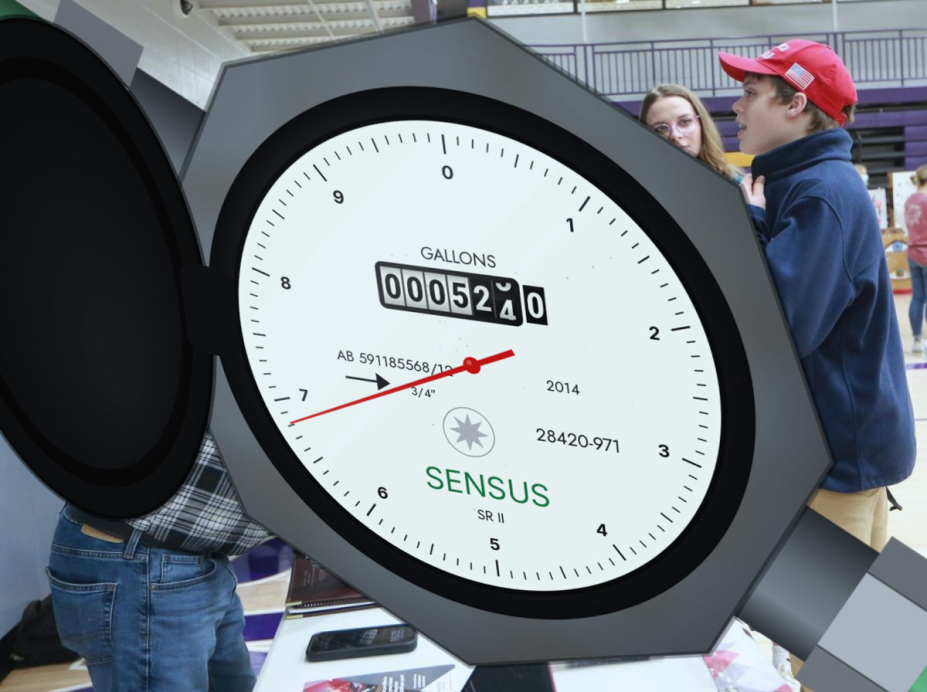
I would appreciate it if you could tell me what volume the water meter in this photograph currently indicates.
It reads 5236.8 gal
